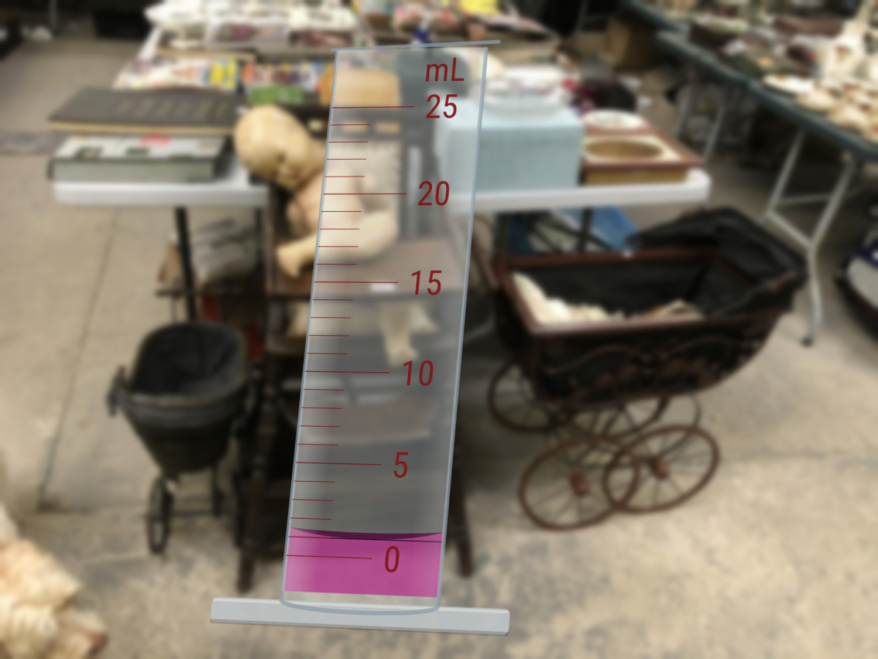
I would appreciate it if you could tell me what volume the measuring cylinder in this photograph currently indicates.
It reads 1 mL
